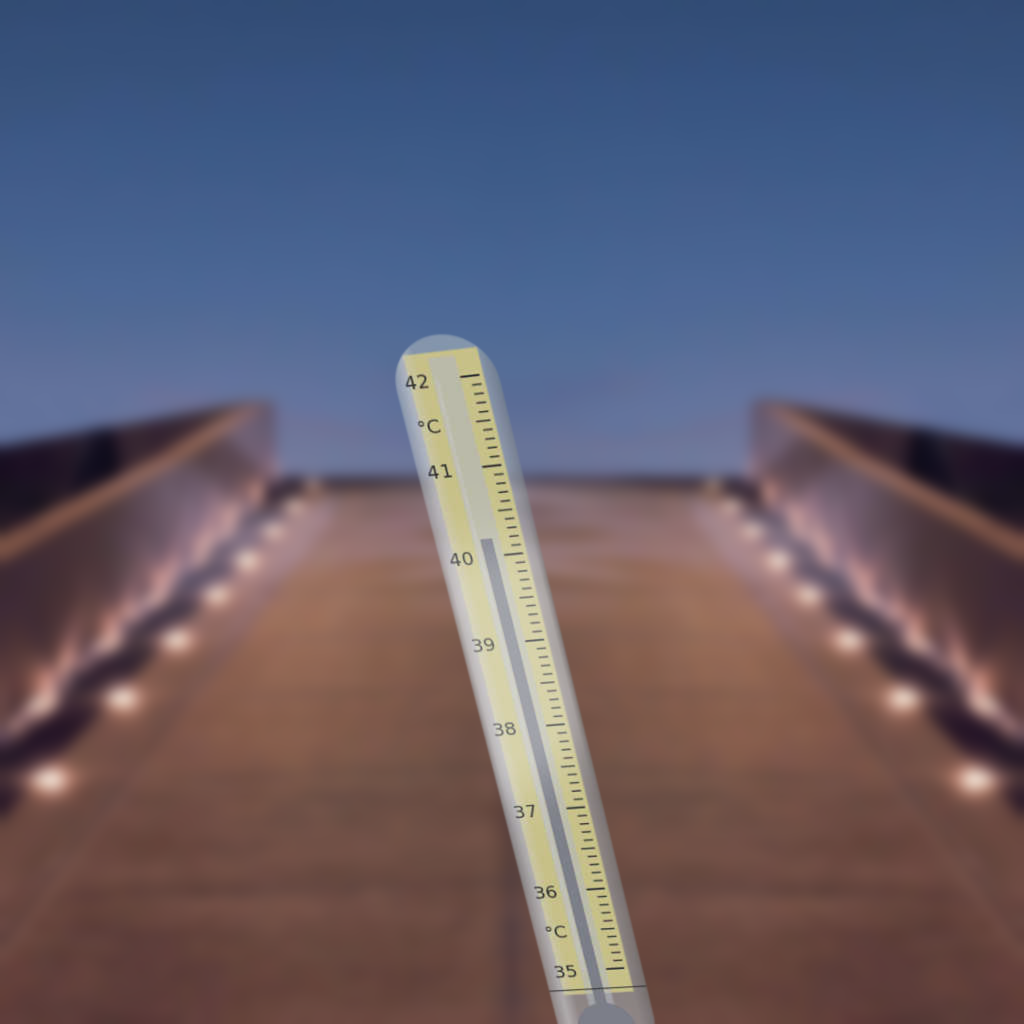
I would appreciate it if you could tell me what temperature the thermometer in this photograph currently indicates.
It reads 40.2 °C
